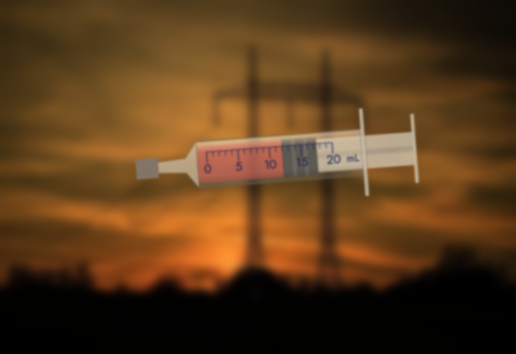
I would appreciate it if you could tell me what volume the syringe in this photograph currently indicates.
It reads 12 mL
